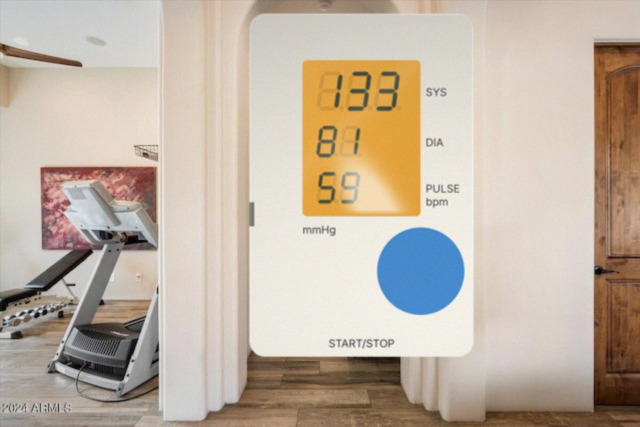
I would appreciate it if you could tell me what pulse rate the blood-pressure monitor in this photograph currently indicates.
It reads 59 bpm
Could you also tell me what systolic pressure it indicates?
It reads 133 mmHg
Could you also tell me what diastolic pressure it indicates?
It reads 81 mmHg
